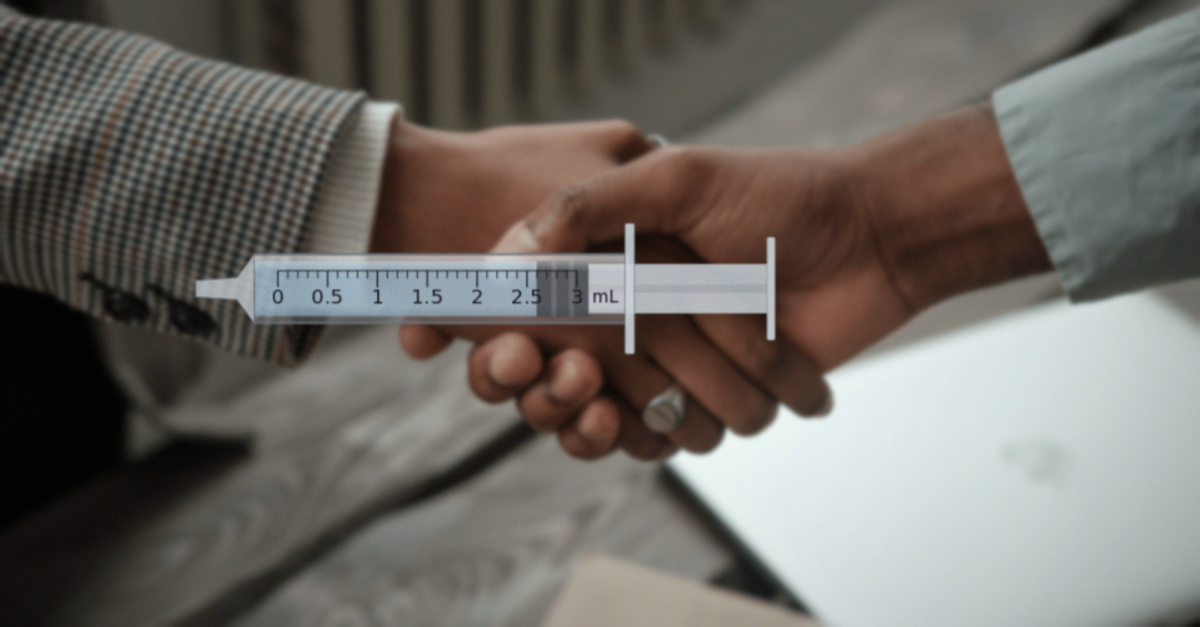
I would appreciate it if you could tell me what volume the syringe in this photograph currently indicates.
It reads 2.6 mL
